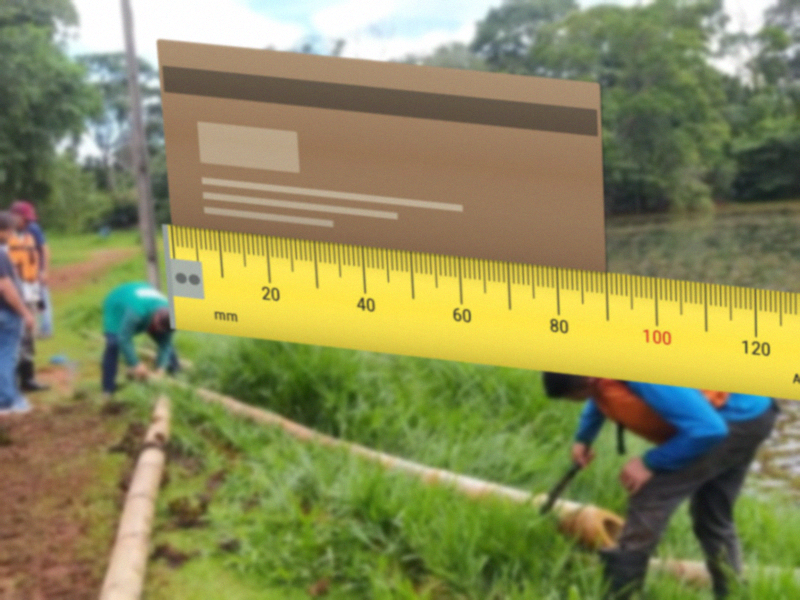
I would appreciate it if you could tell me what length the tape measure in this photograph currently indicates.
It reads 90 mm
